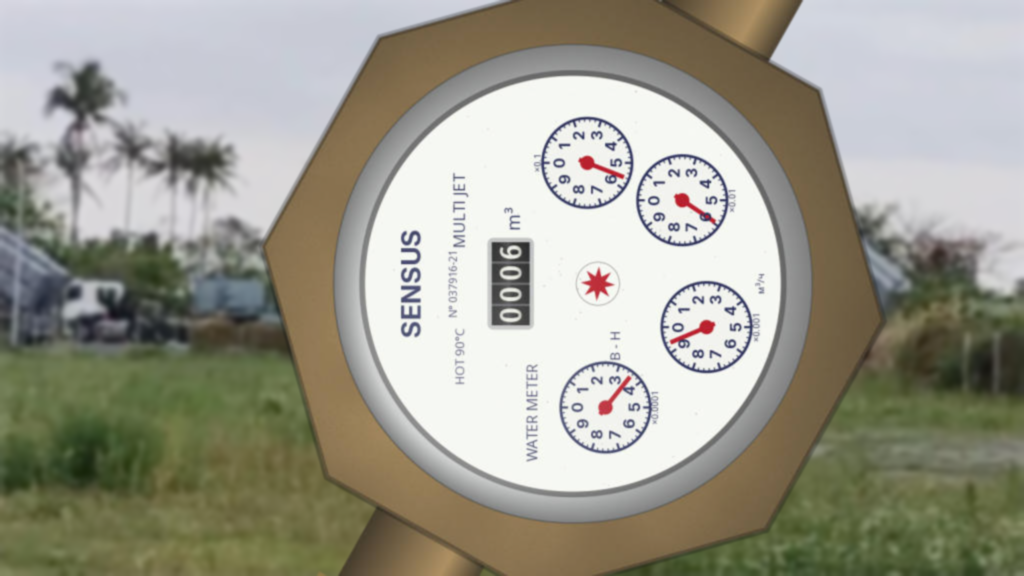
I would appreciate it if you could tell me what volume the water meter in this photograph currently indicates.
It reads 6.5593 m³
